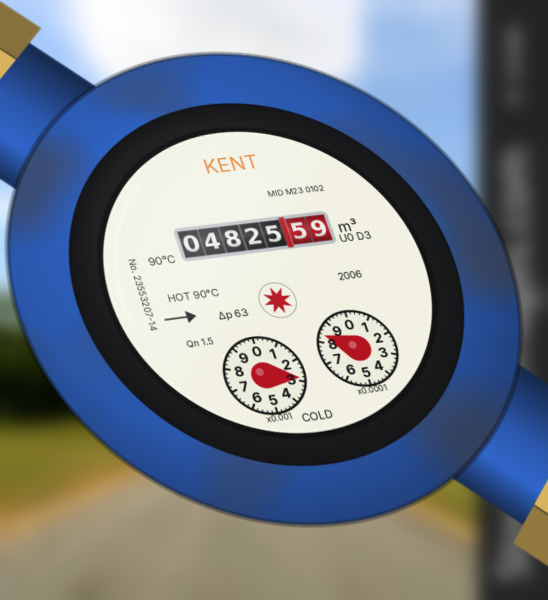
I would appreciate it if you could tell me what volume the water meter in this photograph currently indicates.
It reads 4825.5928 m³
